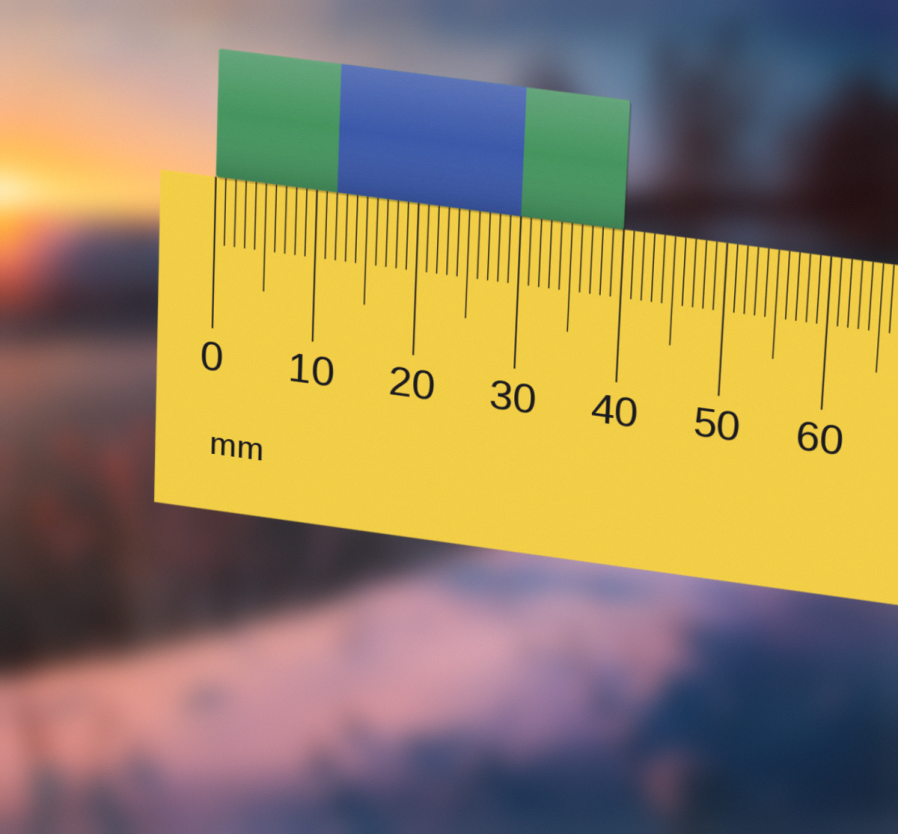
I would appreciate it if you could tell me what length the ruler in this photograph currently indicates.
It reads 40 mm
